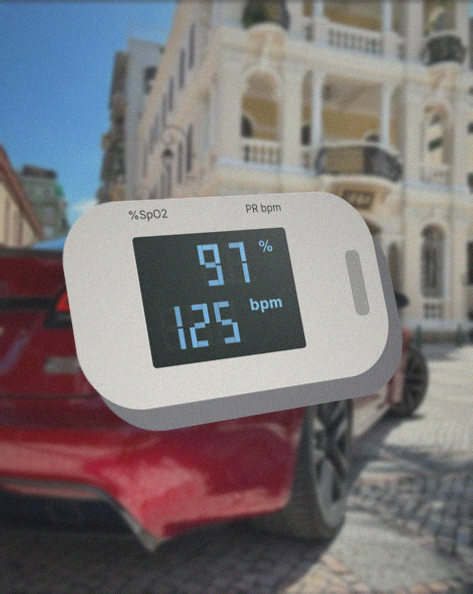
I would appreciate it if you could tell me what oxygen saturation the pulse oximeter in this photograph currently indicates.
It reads 97 %
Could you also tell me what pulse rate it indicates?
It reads 125 bpm
